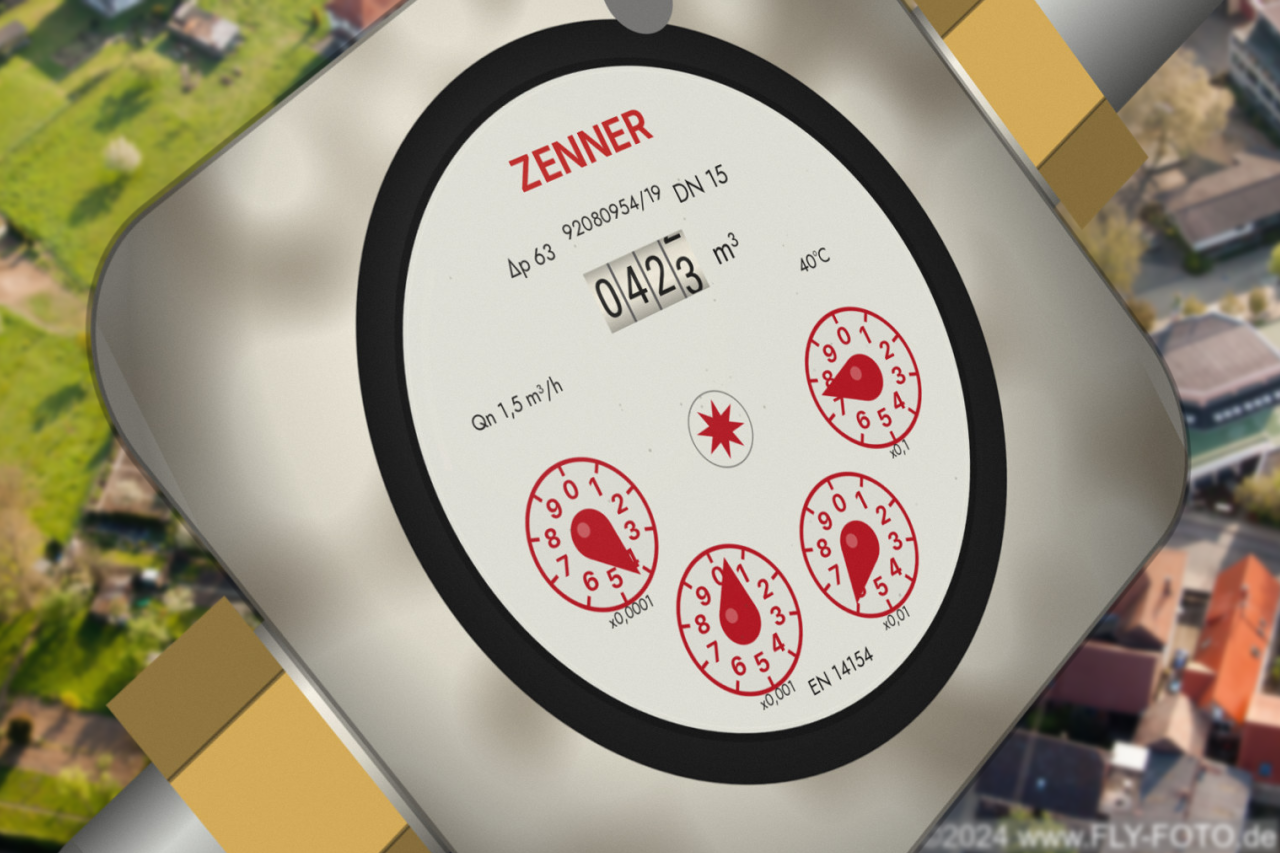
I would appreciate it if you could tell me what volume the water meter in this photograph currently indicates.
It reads 422.7604 m³
